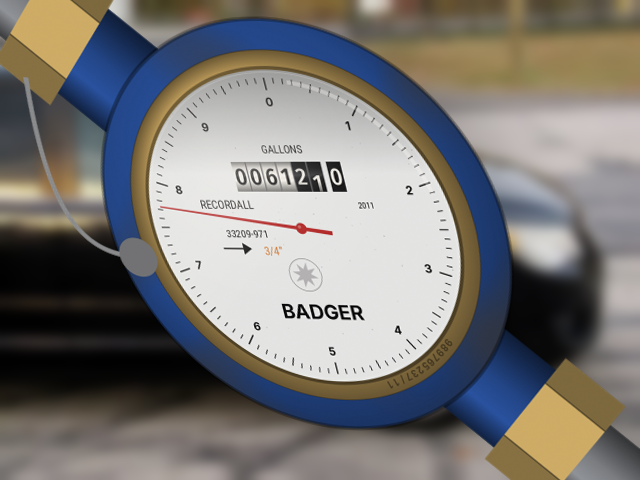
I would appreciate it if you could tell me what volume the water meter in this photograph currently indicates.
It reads 61207.7 gal
